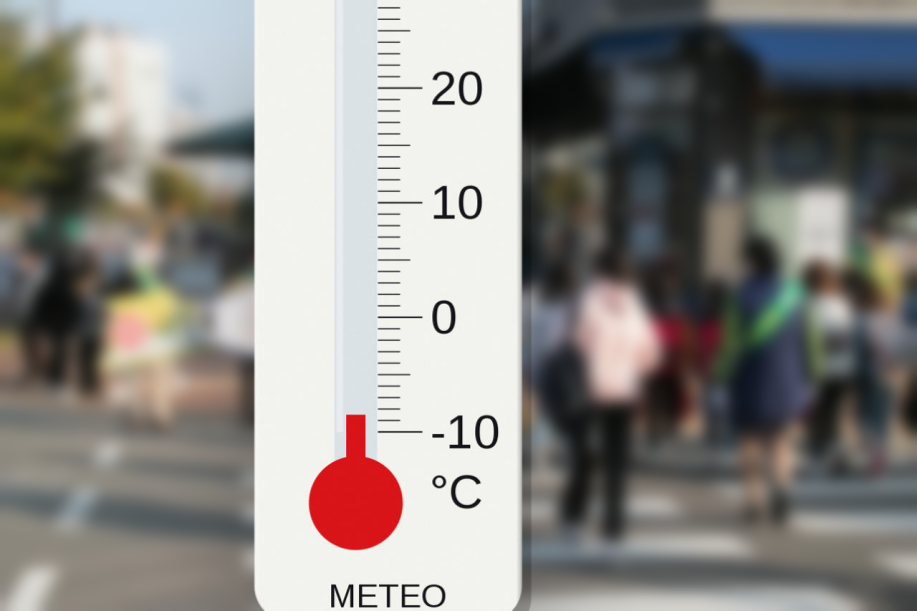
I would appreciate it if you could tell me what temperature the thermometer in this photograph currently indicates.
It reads -8.5 °C
